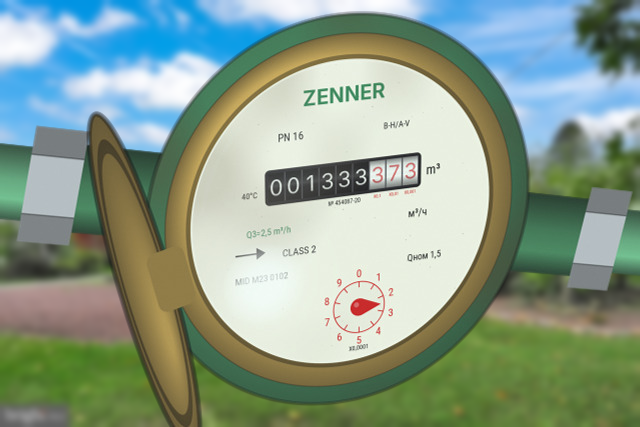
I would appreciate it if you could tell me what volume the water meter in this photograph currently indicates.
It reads 1333.3732 m³
